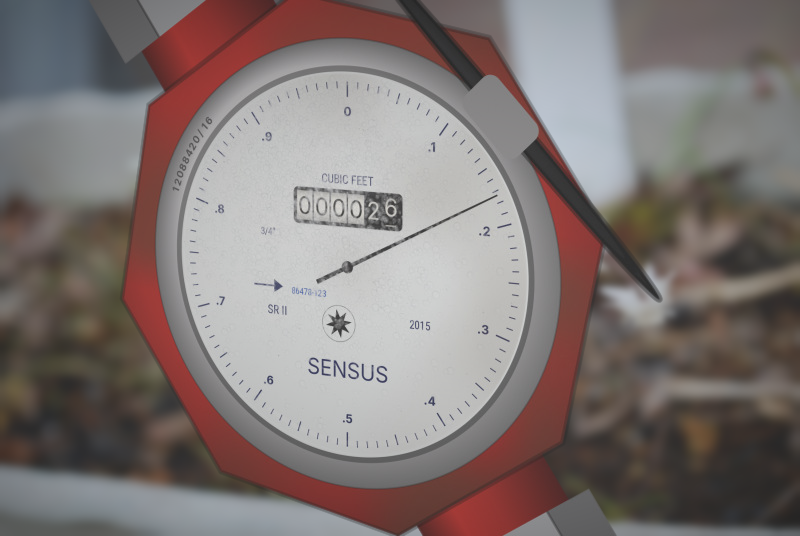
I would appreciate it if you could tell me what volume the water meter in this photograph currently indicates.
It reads 26.17 ft³
